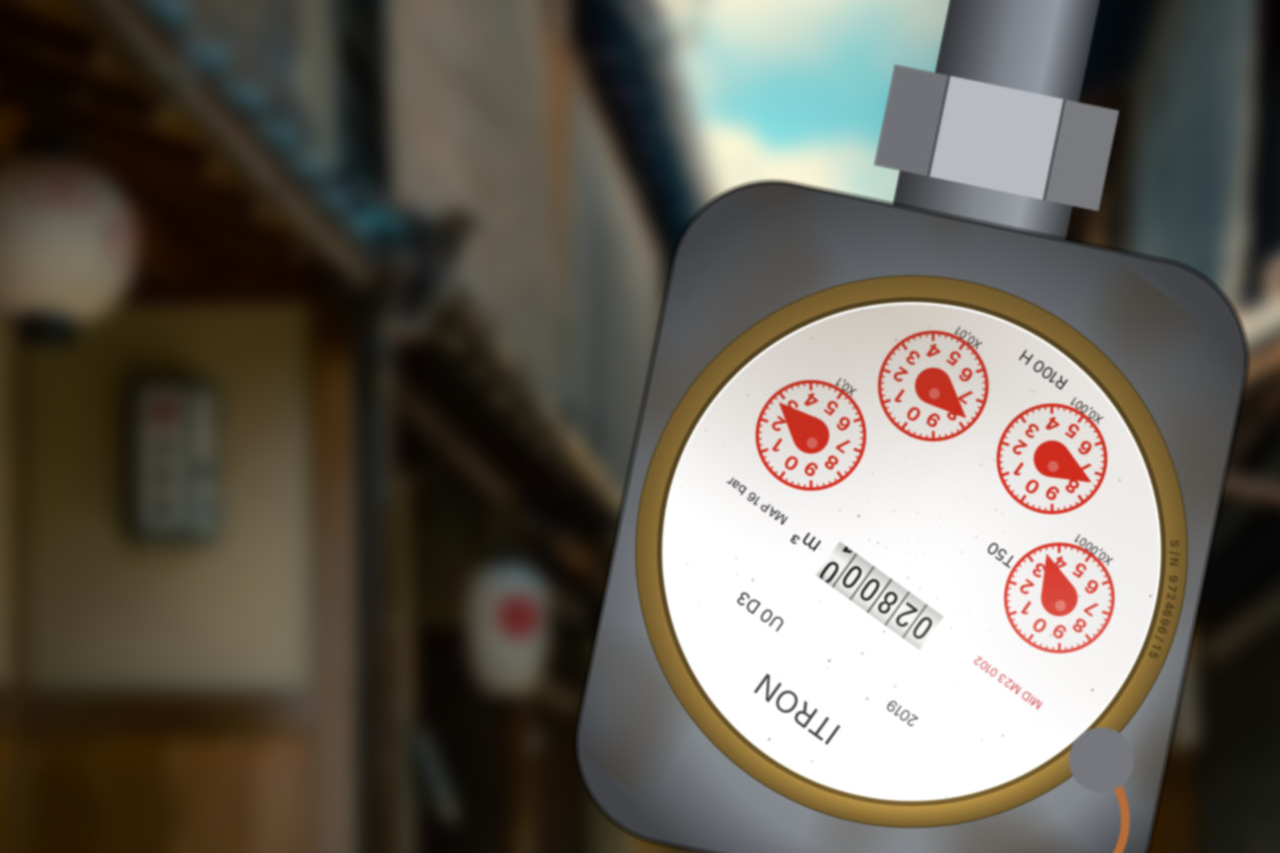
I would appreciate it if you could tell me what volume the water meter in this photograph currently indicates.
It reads 28000.2773 m³
